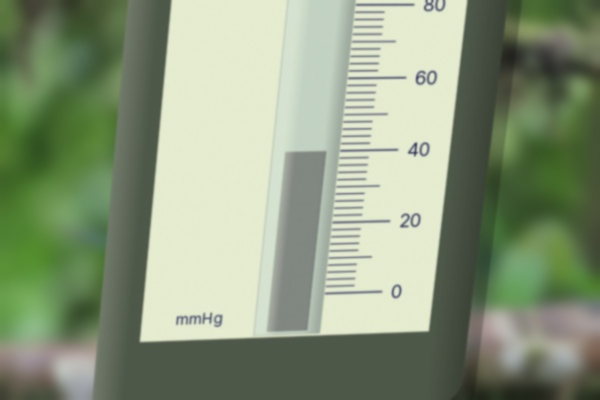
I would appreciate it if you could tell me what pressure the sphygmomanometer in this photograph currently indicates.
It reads 40 mmHg
